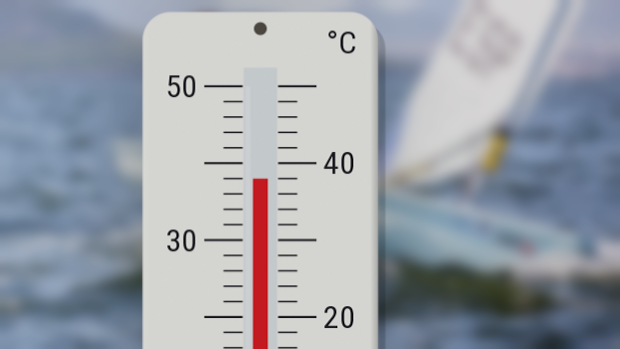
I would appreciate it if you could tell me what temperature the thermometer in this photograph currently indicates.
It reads 38 °C
